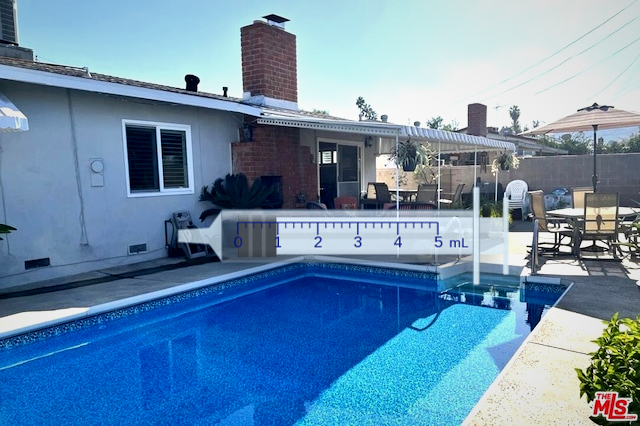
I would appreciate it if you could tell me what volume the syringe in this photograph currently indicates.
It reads 0 mL
